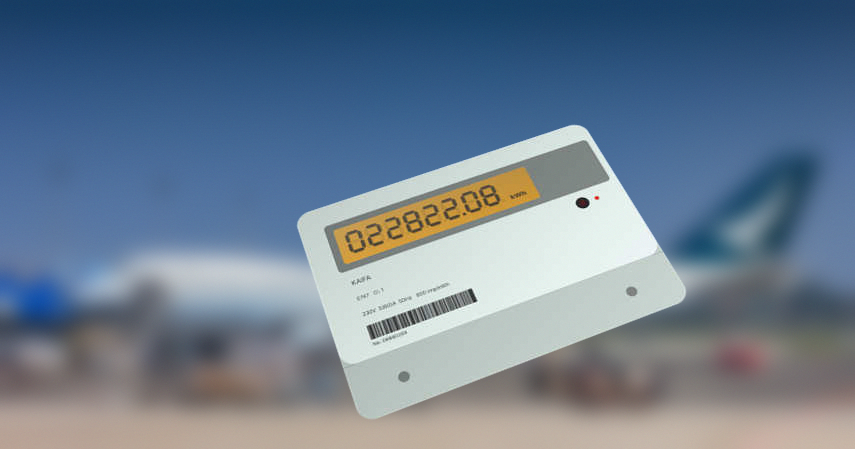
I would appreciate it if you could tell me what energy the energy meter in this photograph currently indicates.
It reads 22822.08 kWh
